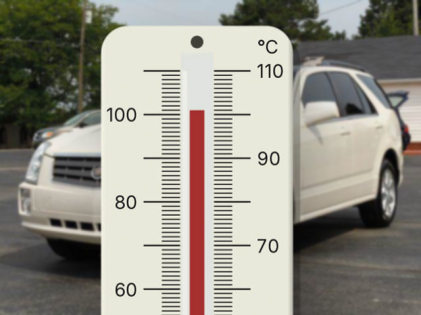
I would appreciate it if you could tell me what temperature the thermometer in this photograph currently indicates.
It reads 101 °C
